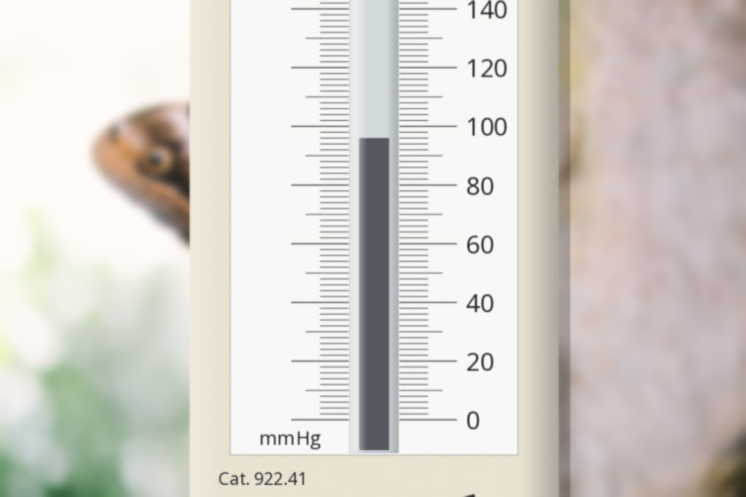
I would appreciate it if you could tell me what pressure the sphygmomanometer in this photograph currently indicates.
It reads 96 mmHg
